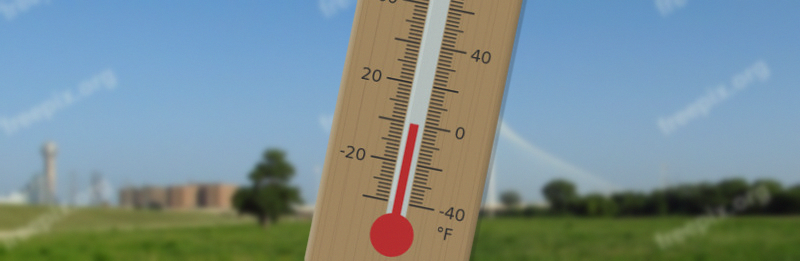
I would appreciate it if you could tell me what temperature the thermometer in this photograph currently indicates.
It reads 0 °F
